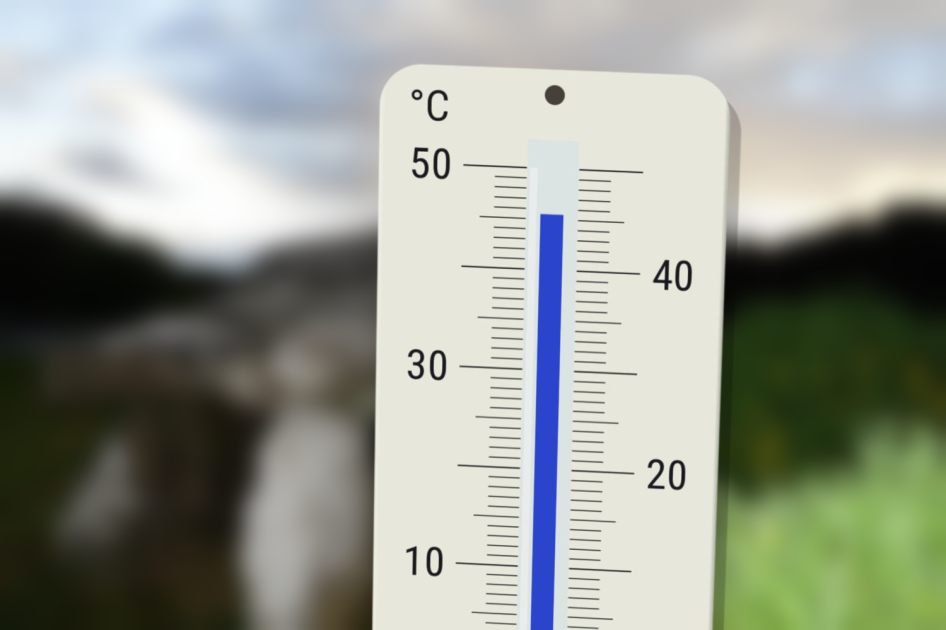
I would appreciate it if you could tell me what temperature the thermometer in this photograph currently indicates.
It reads 45.5 °C
